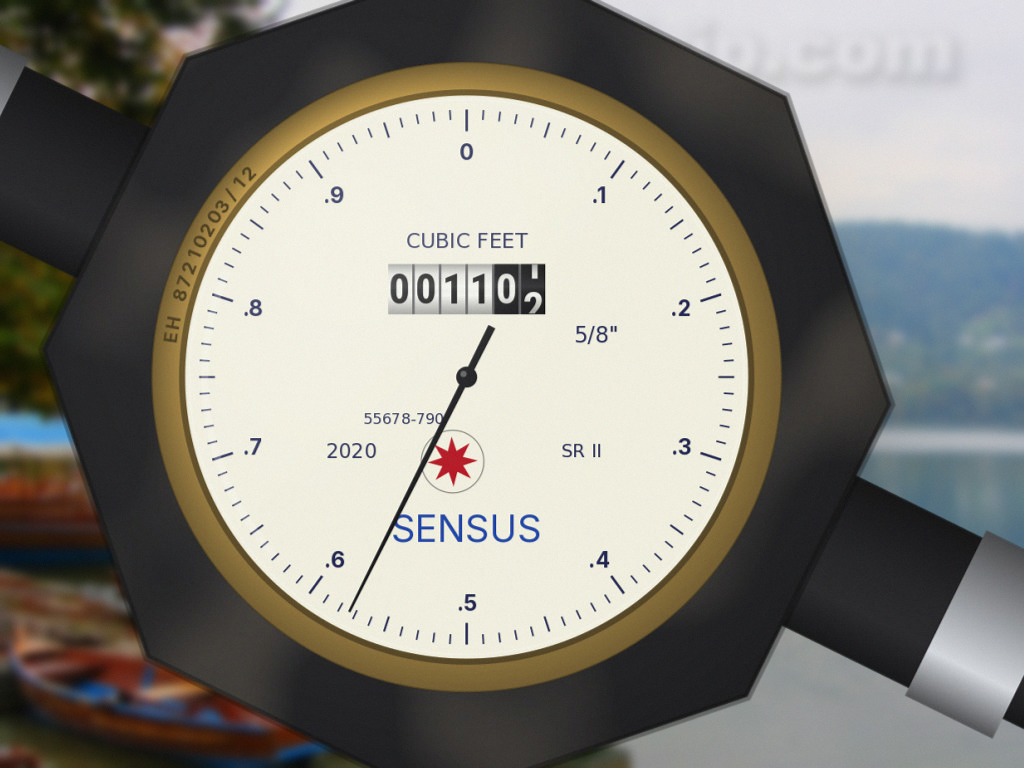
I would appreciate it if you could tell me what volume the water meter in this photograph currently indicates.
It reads 1101.57 ft³
